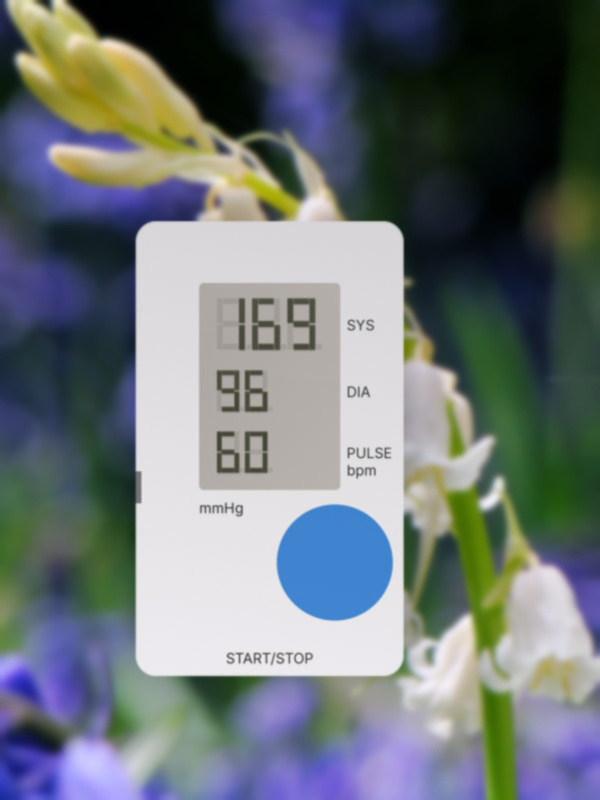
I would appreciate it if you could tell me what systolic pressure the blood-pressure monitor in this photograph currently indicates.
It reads 169 mmHg
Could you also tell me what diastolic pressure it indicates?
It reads 96 mmHg
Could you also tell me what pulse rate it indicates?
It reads 60 bpm
